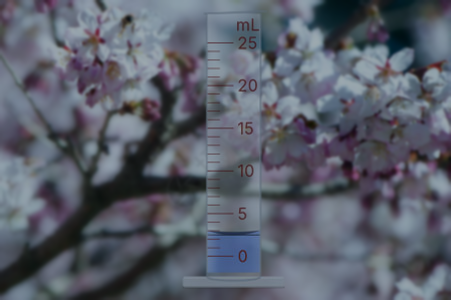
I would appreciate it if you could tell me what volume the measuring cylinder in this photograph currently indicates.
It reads 2.5 mL
